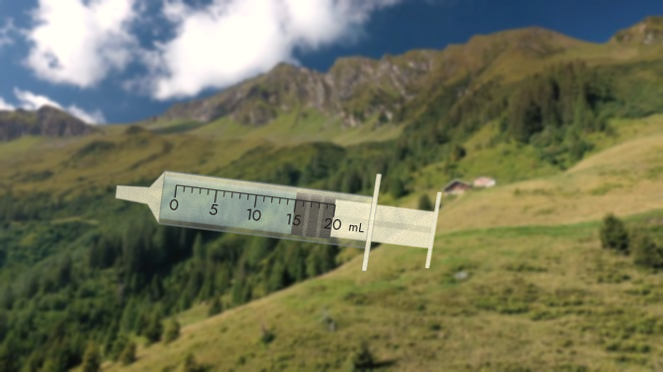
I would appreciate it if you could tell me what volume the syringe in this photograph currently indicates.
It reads 15 mL
